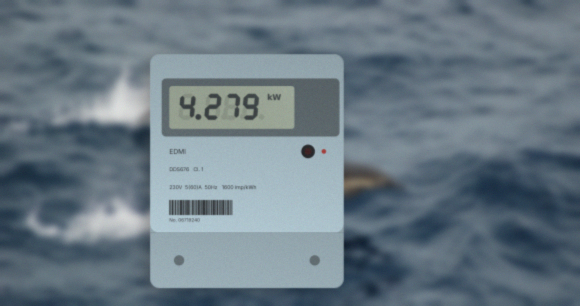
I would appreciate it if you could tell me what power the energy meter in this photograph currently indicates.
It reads 4.279 kW
